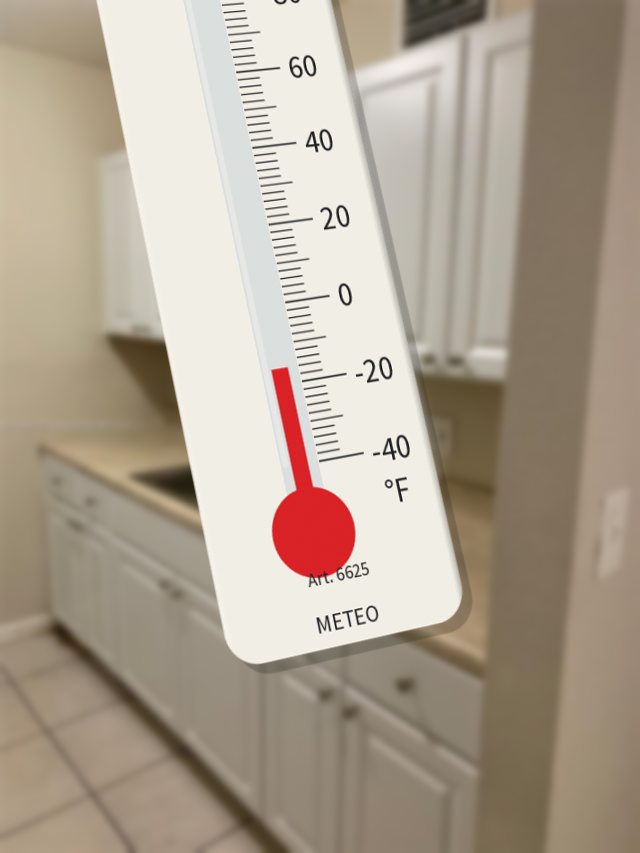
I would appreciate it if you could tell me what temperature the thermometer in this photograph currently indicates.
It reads -16 °F
